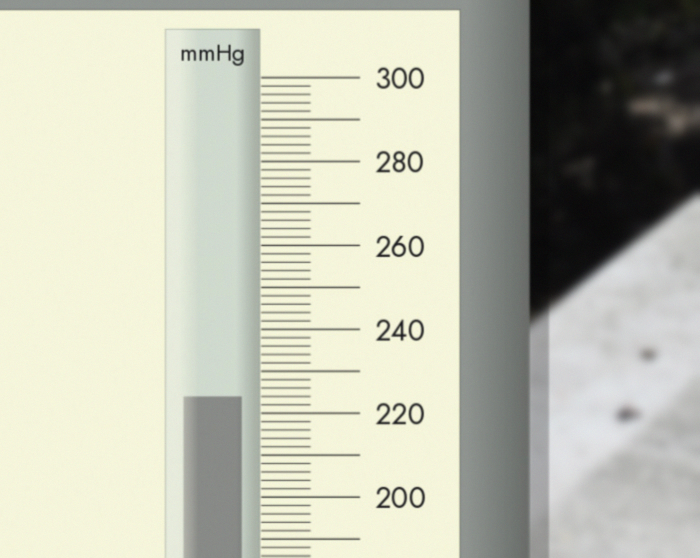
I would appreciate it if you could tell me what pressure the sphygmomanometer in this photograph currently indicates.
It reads 224 mmHg
